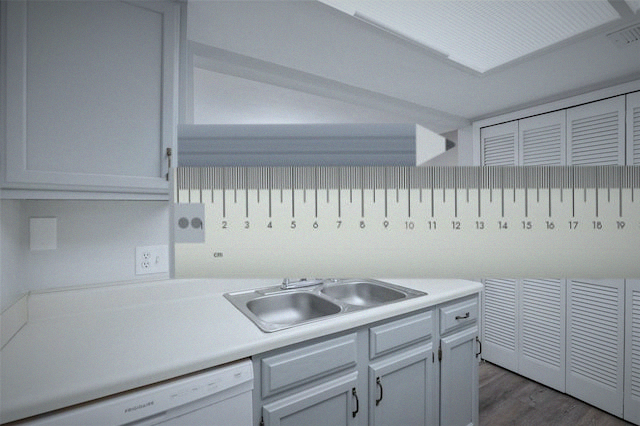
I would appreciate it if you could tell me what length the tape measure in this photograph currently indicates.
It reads 12 cm
